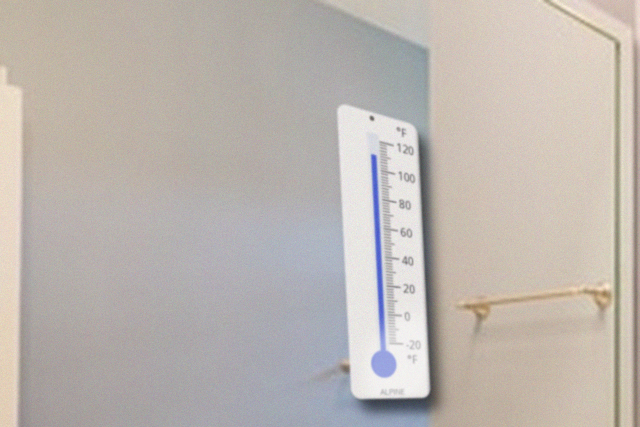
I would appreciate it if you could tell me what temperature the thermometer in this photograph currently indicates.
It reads 110 °F
